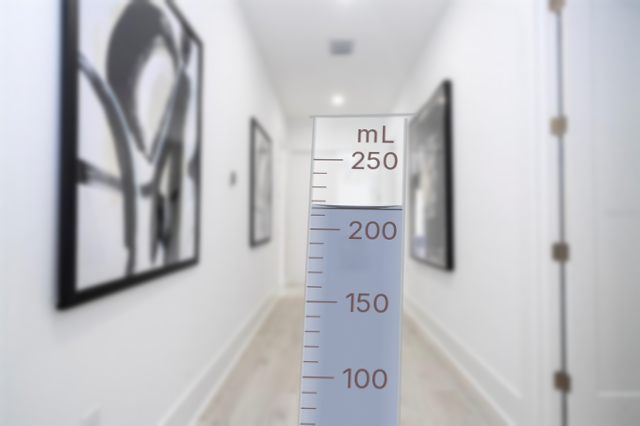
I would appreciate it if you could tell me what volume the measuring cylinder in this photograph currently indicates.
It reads 215 mL
